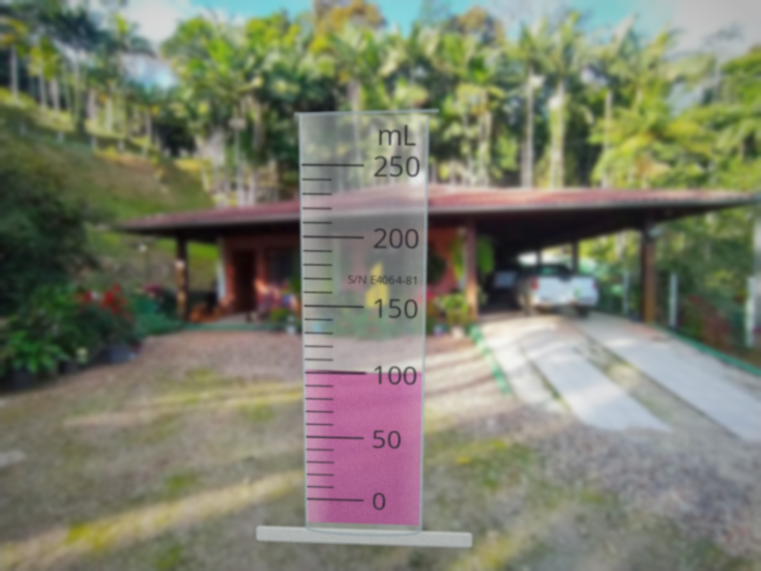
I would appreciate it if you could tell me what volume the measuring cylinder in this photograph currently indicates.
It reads 100 mL
